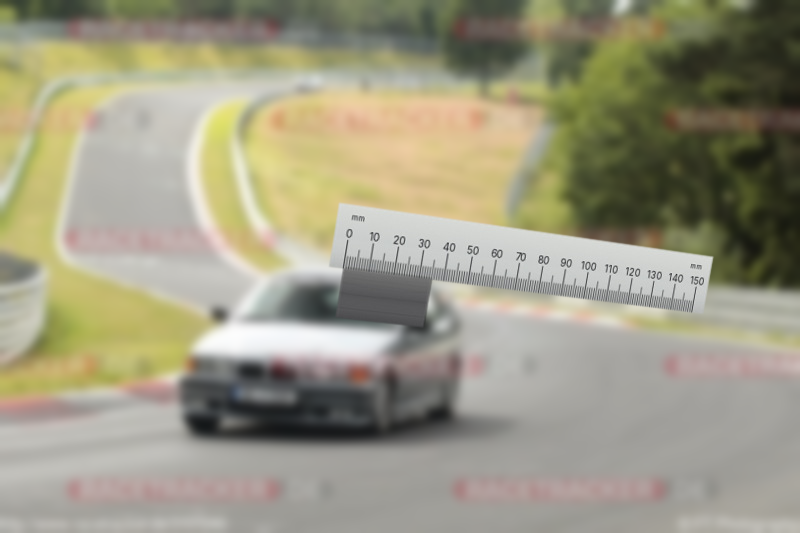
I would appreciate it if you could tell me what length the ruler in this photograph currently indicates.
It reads 35 mm
